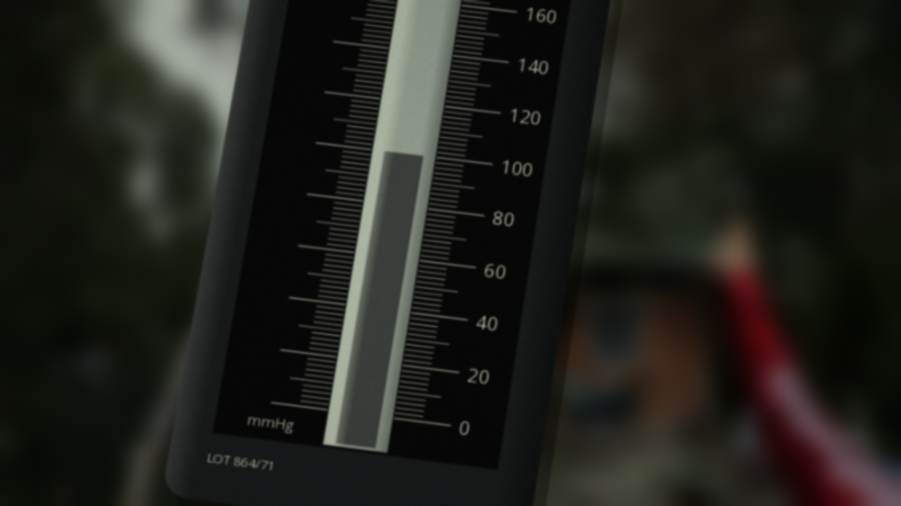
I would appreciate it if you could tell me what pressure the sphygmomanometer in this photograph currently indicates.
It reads 100 mmHg
